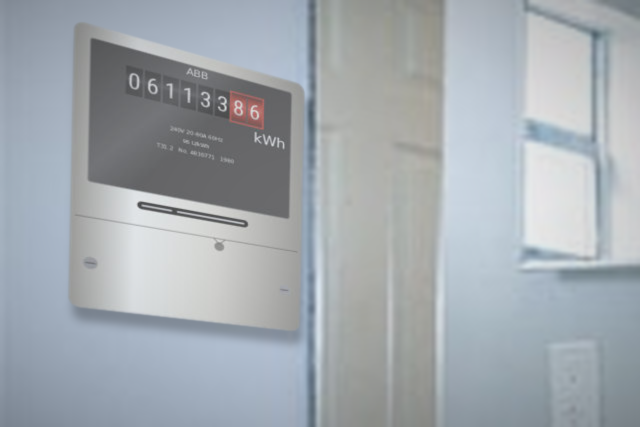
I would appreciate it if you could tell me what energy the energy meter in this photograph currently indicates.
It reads 61133.86 kWh
